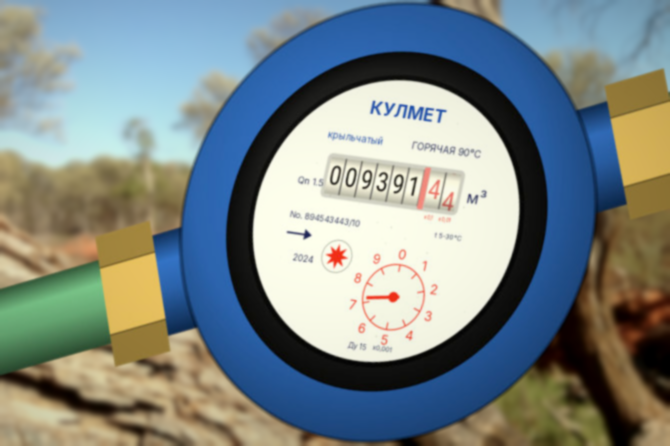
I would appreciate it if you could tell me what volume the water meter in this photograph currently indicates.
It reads 9391.437 m³
